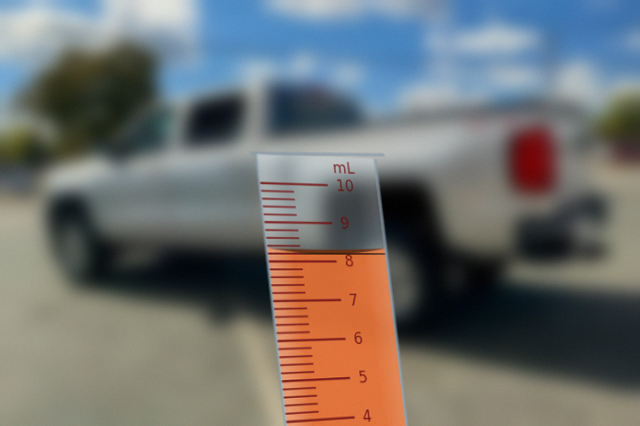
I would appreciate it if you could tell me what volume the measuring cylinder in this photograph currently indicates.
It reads 8.2 mL
